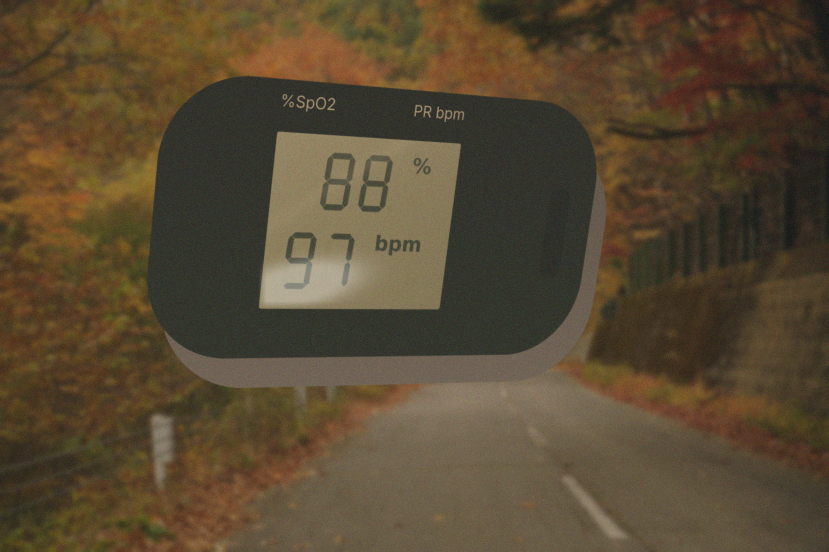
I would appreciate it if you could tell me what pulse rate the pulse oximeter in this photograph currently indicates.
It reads 97 bpm
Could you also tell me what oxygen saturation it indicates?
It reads 88 %
